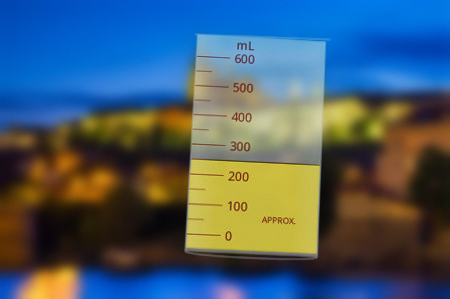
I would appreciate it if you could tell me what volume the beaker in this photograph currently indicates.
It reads 250 mL
